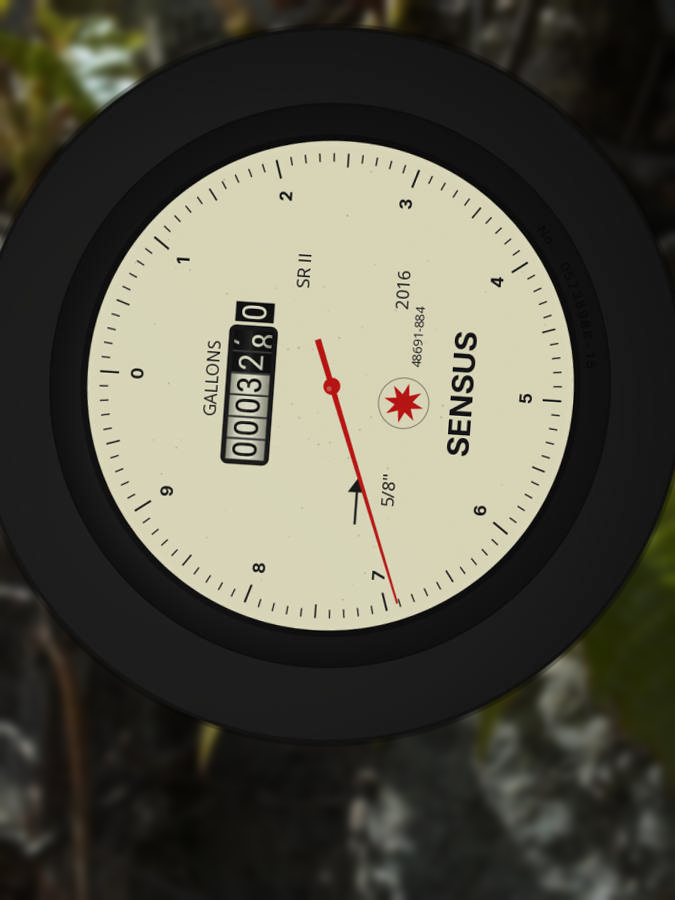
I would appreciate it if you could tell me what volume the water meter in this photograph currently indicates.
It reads 3276.9 gal
